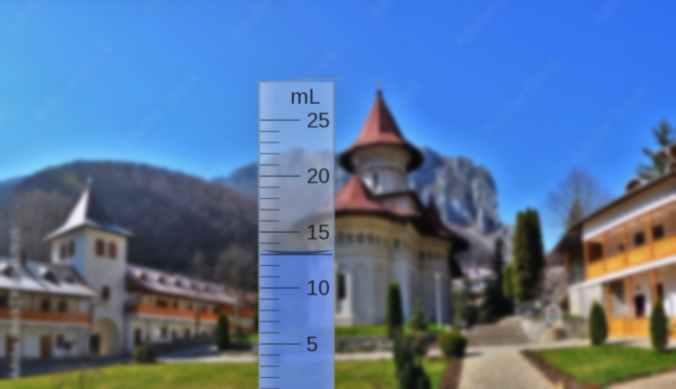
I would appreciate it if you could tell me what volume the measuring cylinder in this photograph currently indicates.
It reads 13 mL
